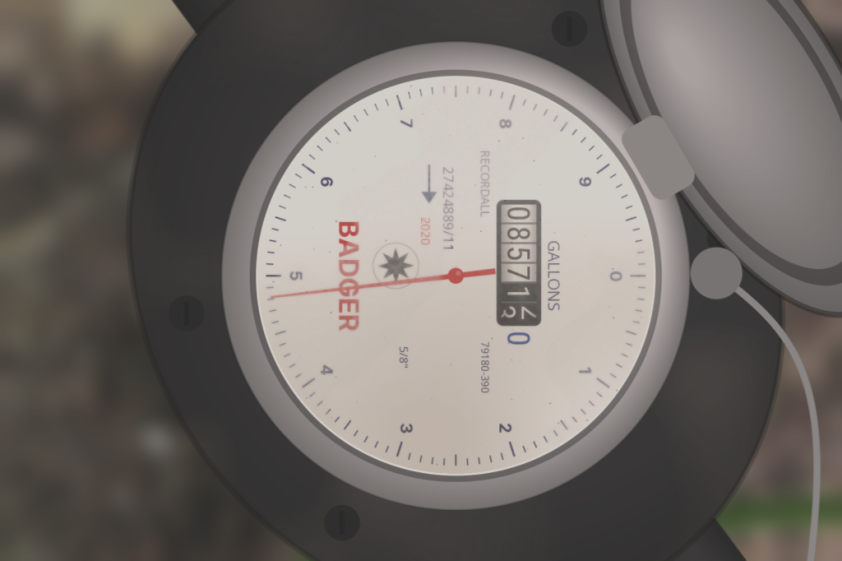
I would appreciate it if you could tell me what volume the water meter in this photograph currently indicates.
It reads 857124.8 gal
